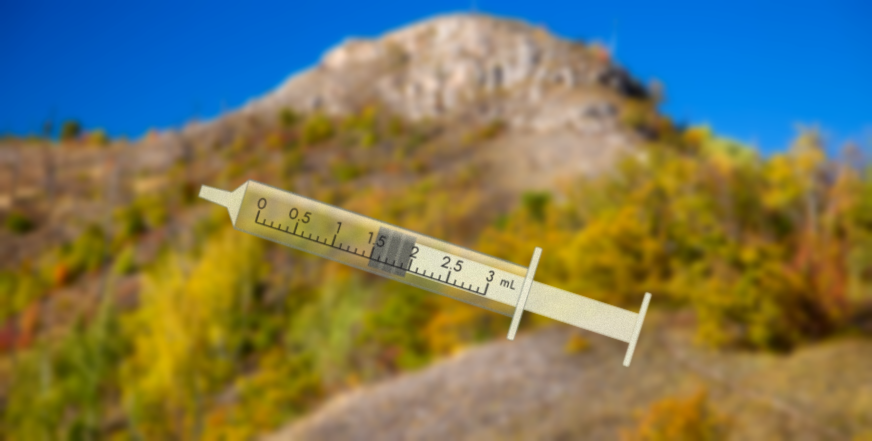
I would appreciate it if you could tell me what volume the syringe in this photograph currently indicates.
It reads 1.5 mL
